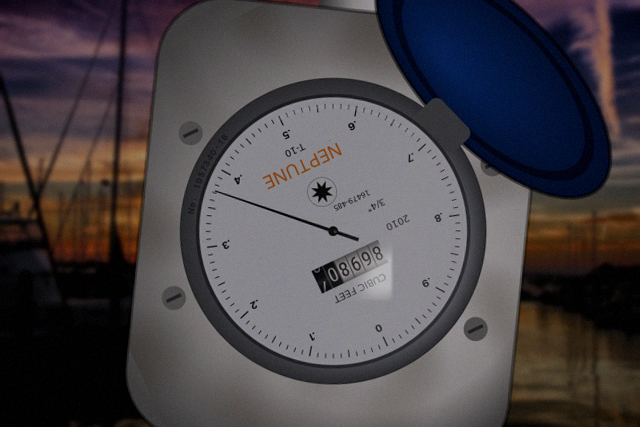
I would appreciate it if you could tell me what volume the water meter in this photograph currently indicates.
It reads 869807.37 ft³
